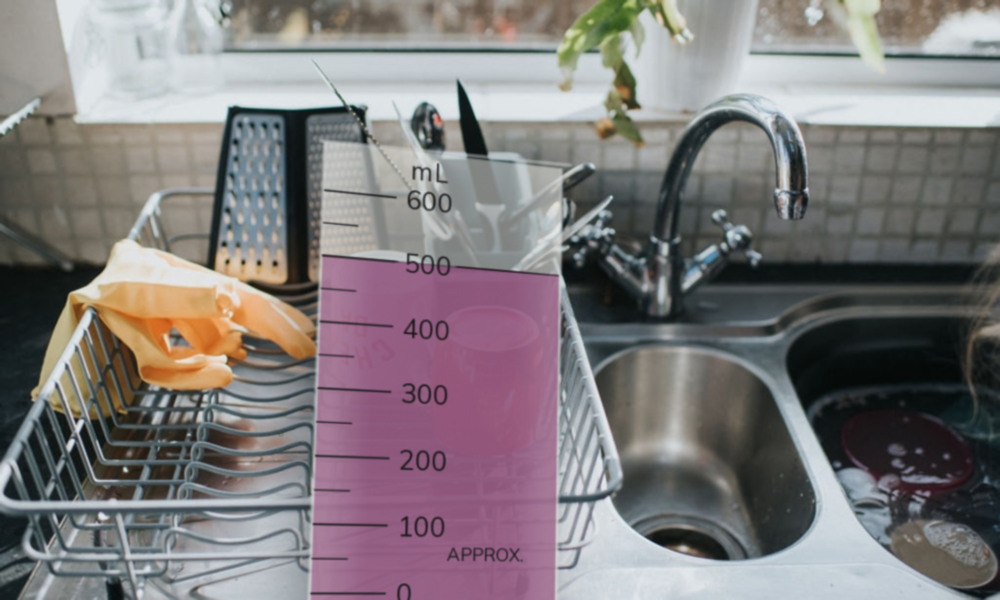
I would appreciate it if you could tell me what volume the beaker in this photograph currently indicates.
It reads 500 mL
